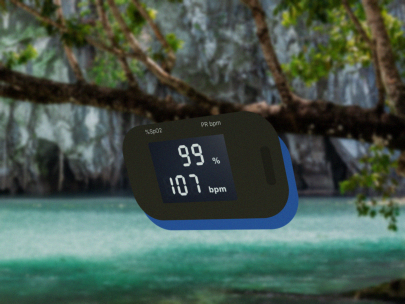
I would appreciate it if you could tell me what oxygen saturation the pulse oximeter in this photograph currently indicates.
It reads 99 %
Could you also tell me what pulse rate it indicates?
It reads 107 bpm
